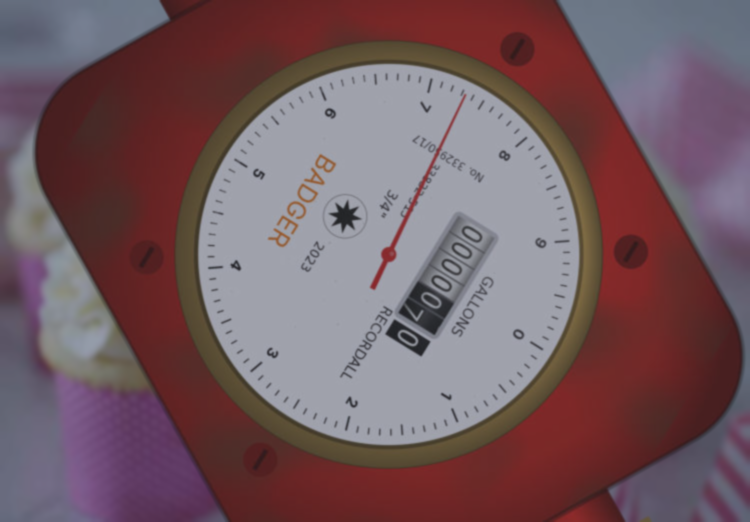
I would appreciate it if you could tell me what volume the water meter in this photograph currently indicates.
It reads 67.3 gal
